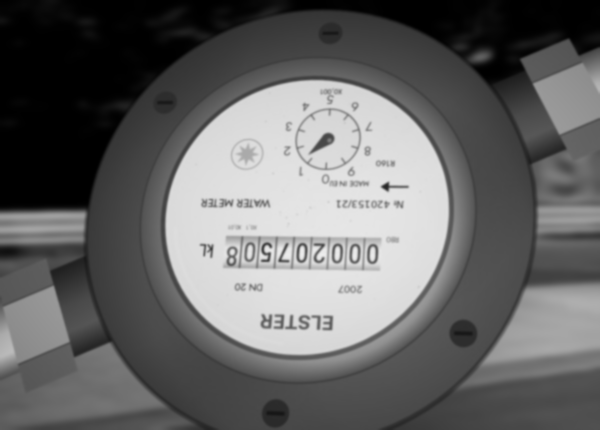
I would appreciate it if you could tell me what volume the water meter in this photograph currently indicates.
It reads 2075.081 kL
